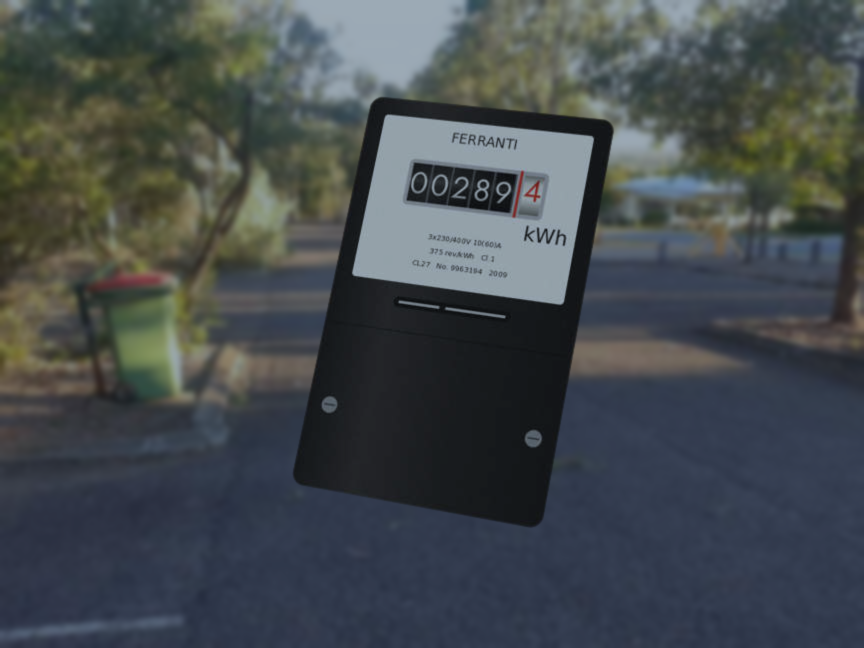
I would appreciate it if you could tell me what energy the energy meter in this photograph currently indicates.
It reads 289.4 kWh
